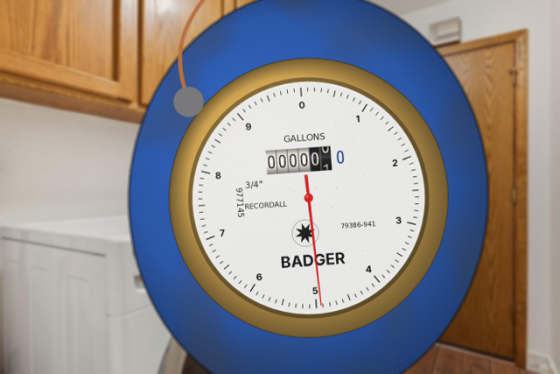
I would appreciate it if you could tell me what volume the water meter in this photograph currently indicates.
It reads 4.9 gal
